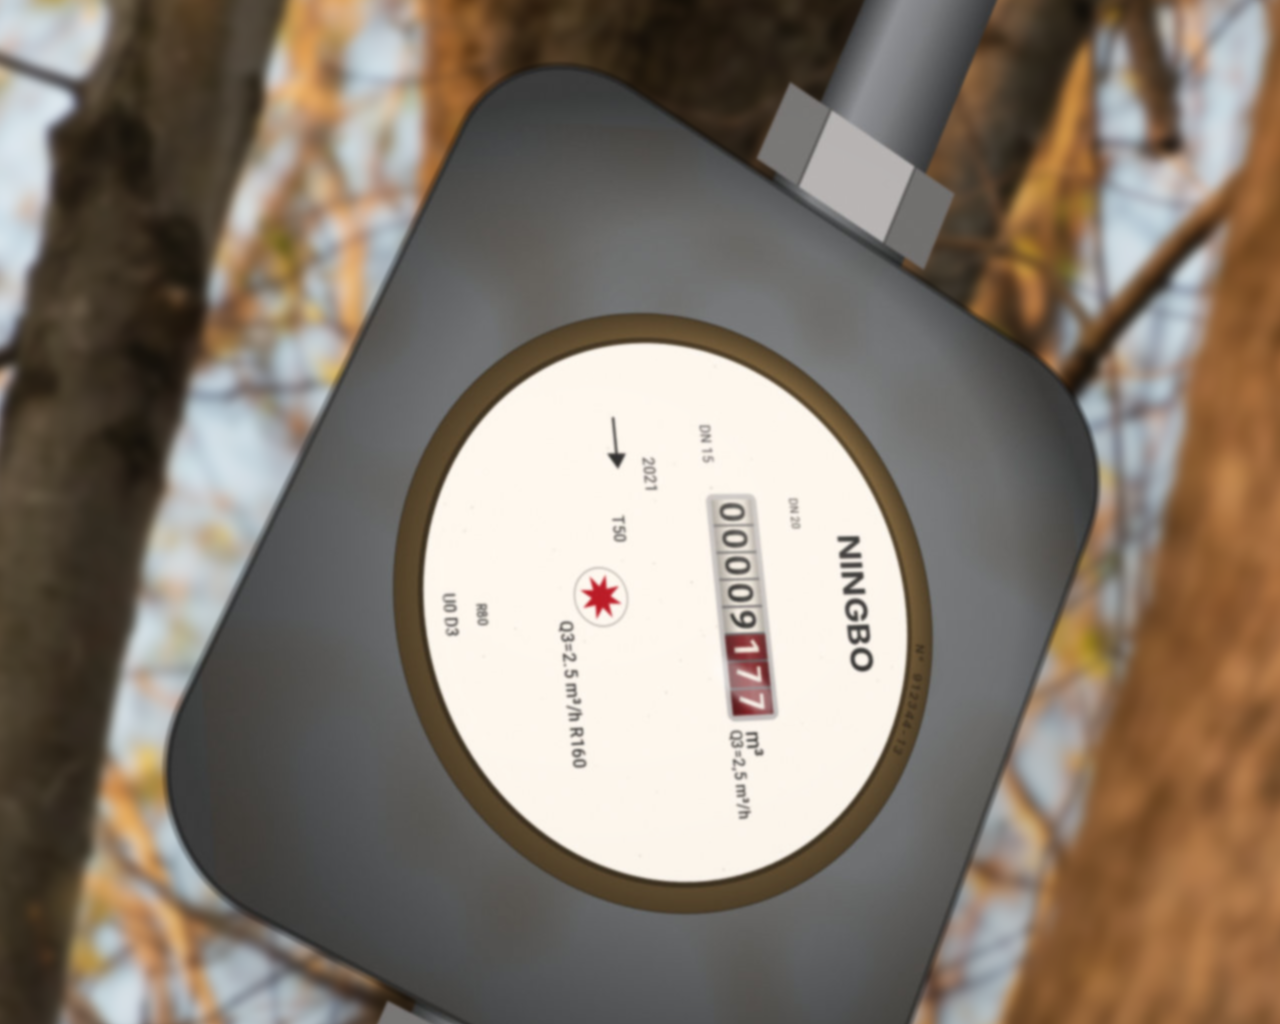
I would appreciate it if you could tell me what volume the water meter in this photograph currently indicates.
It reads 9.177 m³
